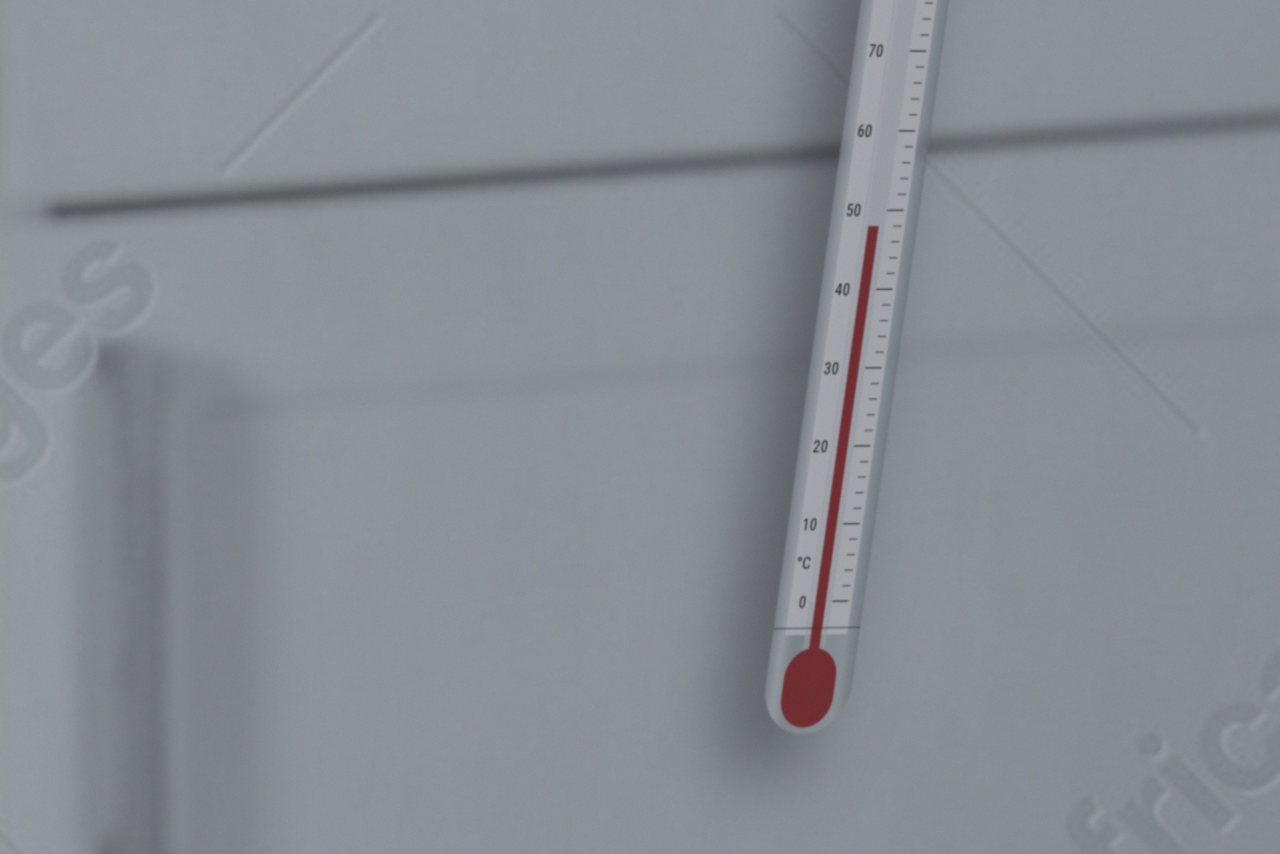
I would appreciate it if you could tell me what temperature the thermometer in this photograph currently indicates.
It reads 48 °C
